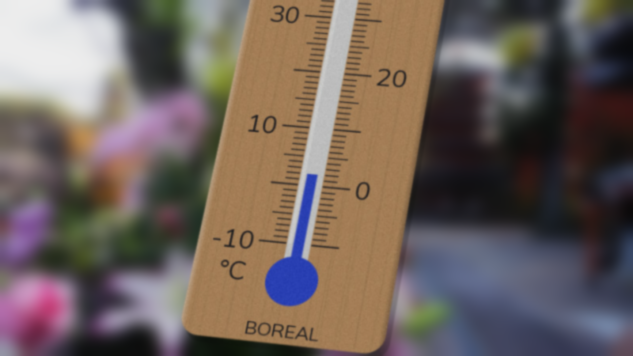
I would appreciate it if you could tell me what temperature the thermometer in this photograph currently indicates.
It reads 2 °C
